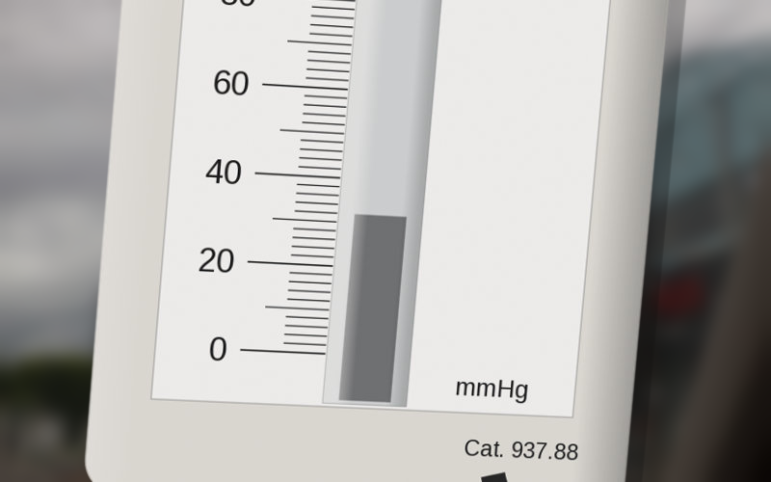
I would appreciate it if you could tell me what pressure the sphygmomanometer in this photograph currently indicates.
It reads 32 mmHg
